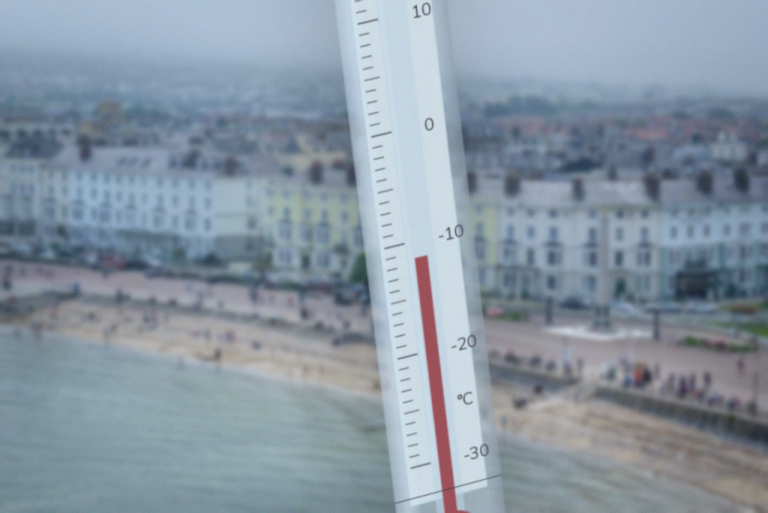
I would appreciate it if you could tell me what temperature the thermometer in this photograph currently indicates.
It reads -11.5 °C
